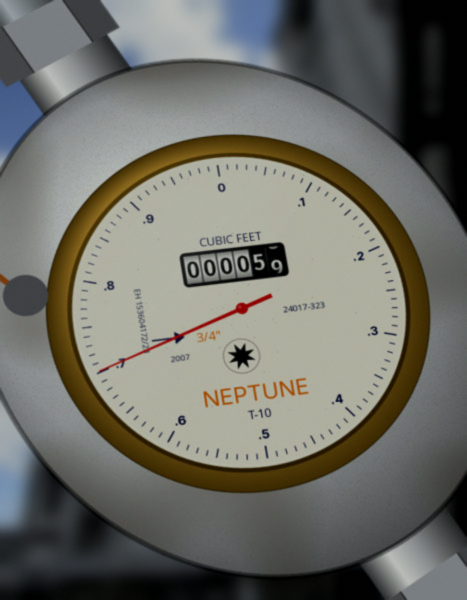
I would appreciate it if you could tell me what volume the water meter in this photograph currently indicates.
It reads 58.70 ft³
